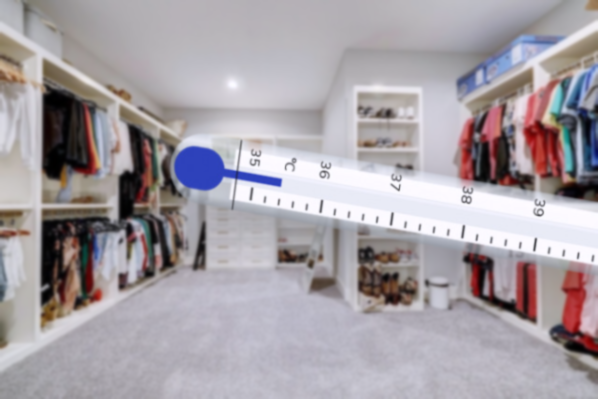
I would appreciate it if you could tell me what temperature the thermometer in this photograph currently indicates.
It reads 35.4 °C
